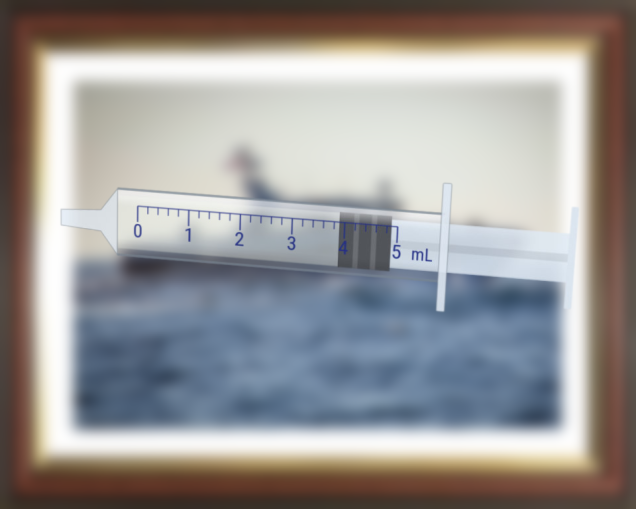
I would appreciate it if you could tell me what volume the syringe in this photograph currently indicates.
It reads 3.9 mL
